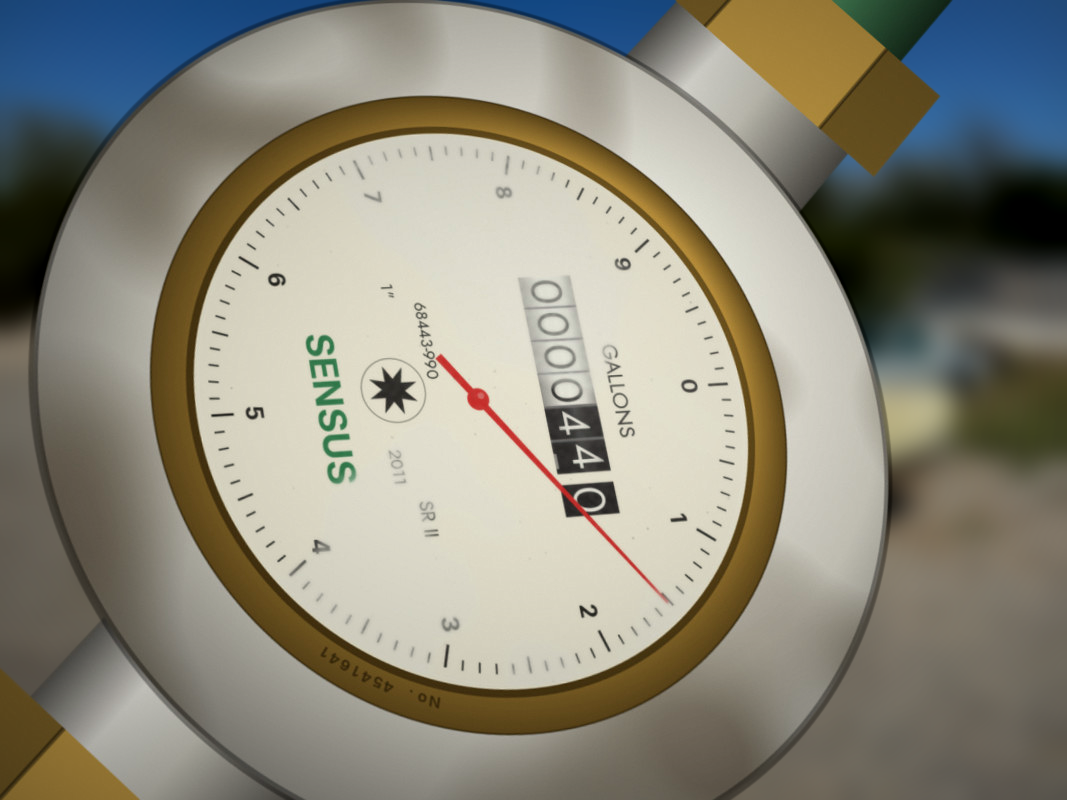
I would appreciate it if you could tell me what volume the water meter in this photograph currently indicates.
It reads 441.5 gal
